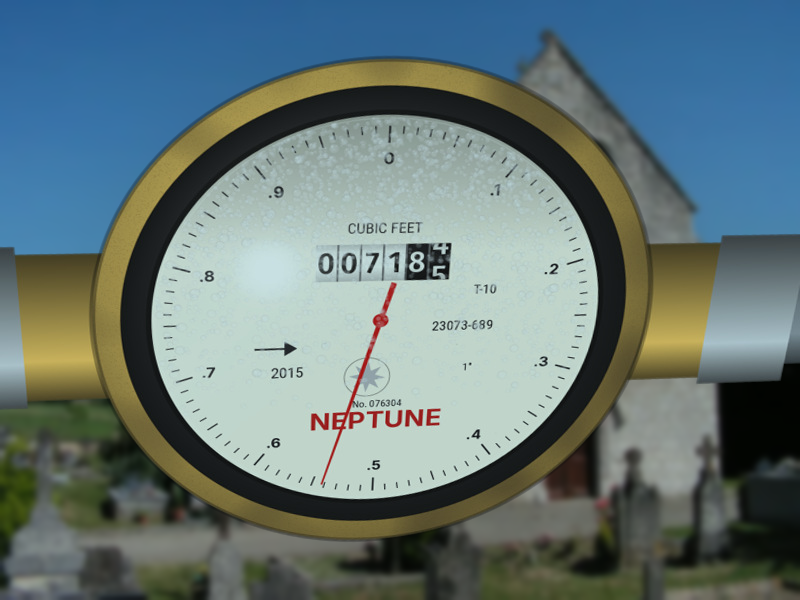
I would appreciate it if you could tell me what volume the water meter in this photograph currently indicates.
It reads 7184.54 ft³
